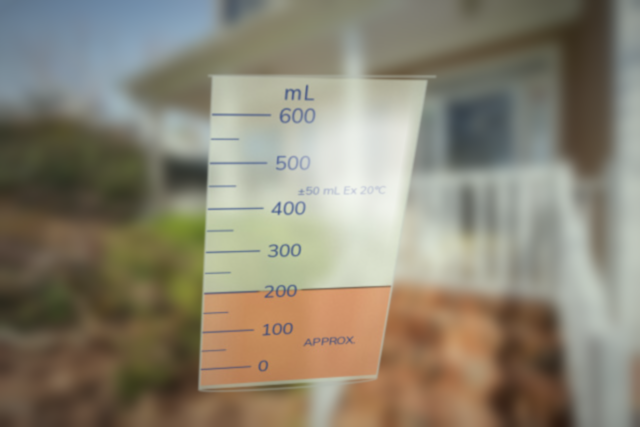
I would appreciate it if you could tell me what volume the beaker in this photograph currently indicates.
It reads 200 mL
